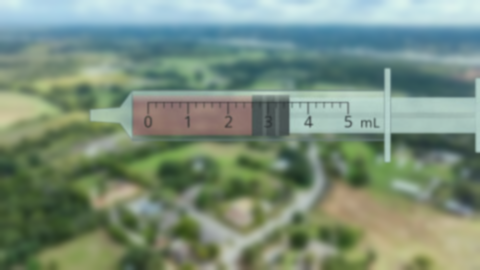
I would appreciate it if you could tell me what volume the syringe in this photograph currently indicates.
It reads 2.6 mL
